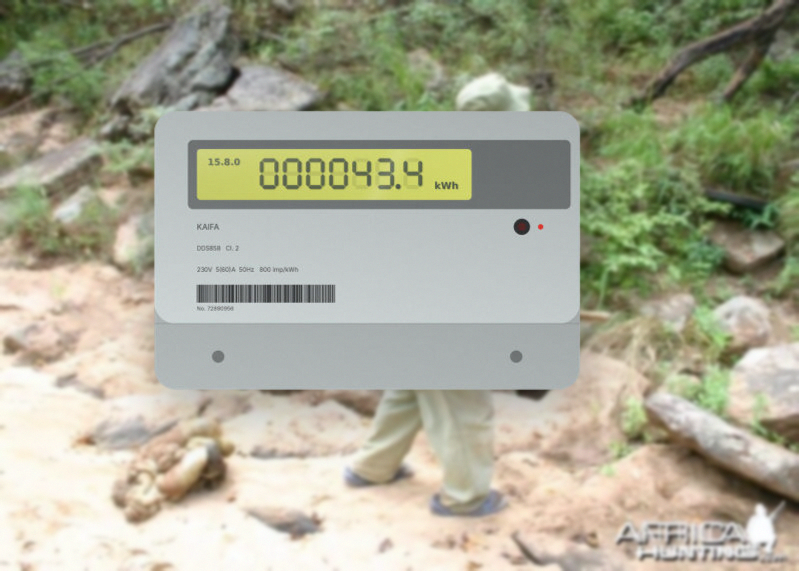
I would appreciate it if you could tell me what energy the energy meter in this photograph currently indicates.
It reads 43.4 kWh
